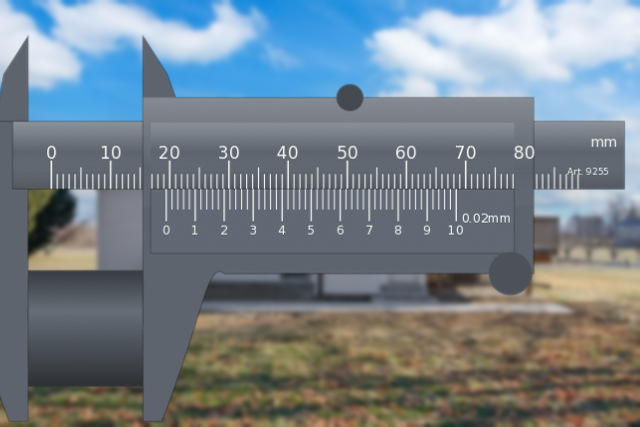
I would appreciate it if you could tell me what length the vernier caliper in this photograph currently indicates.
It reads 19.4 mm
